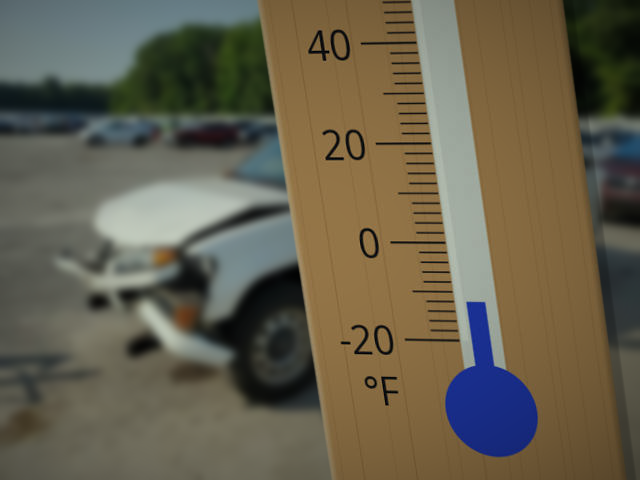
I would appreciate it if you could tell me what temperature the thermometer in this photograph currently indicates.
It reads -12 °F
